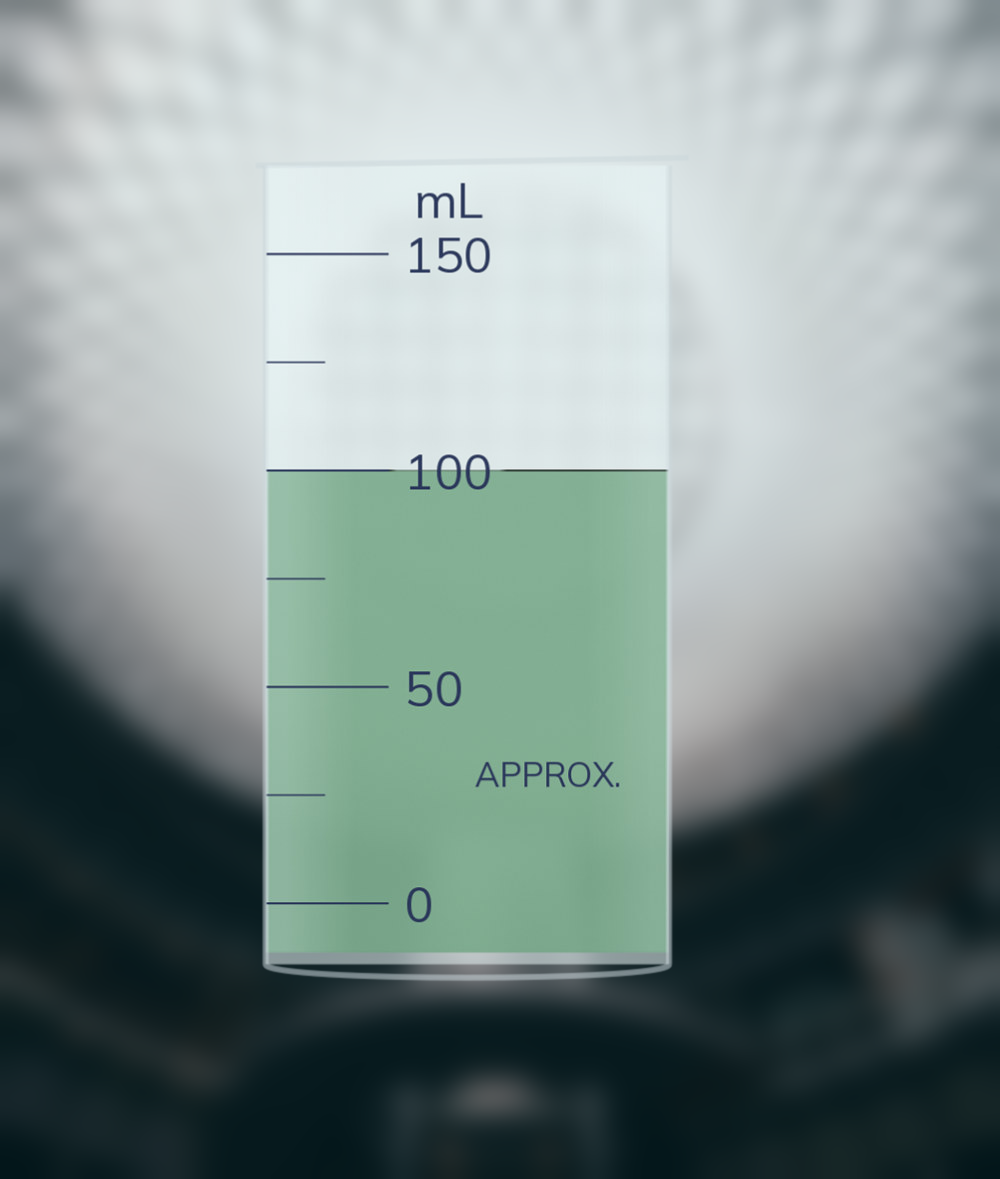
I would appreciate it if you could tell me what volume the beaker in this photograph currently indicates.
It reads 100 mL
